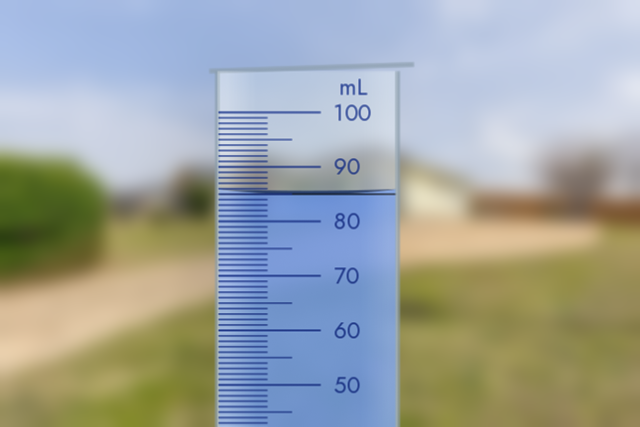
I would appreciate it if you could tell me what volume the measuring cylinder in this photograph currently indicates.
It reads 85 mL
